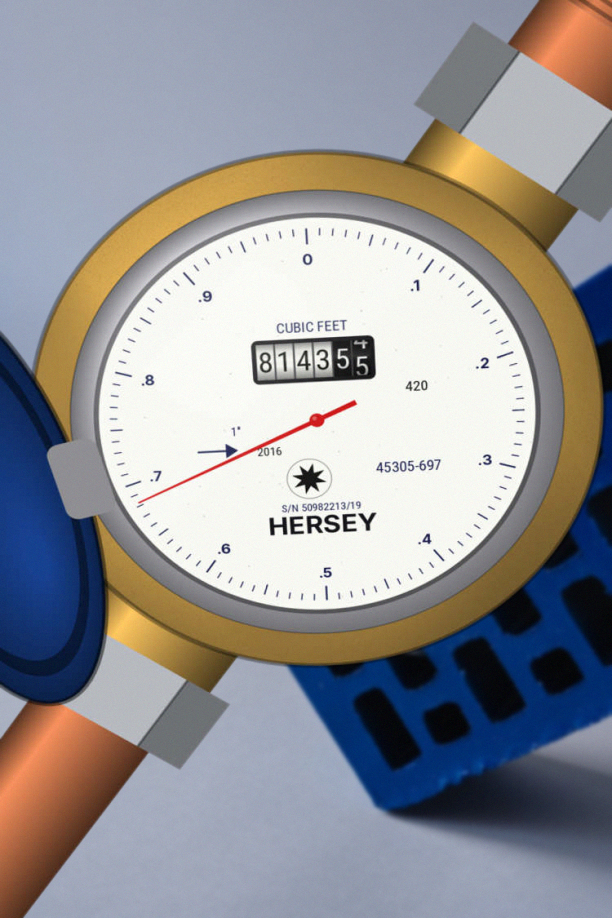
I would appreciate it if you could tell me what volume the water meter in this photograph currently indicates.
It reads 814354.68 ft³
